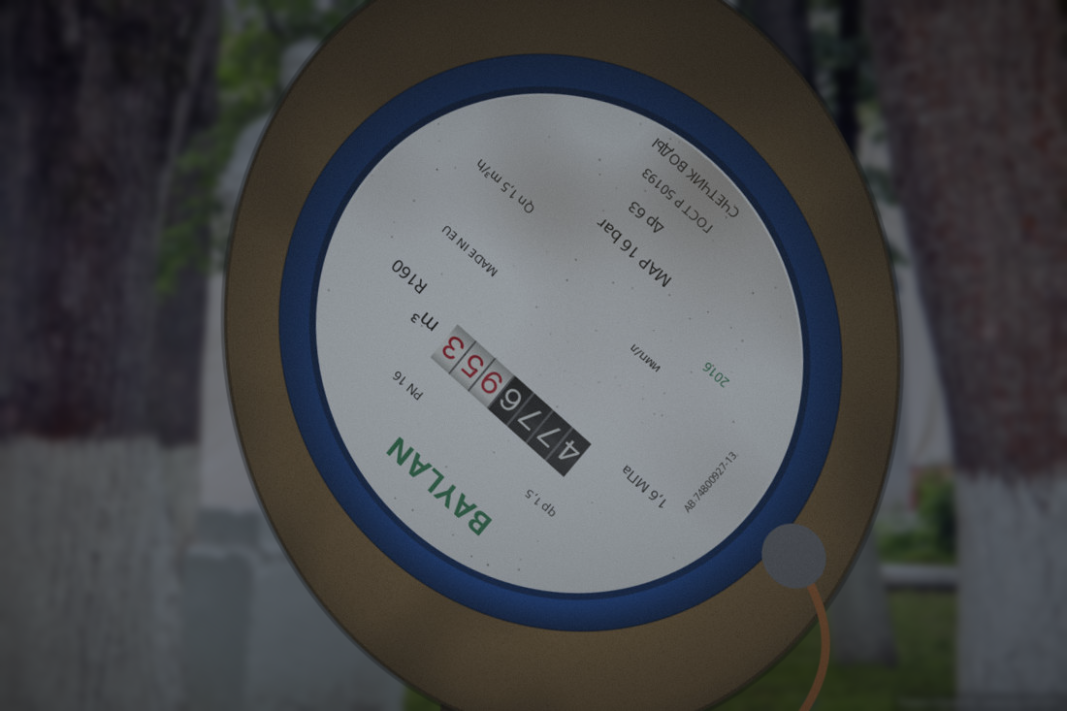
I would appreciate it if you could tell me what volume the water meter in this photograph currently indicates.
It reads 4776.953 m³
